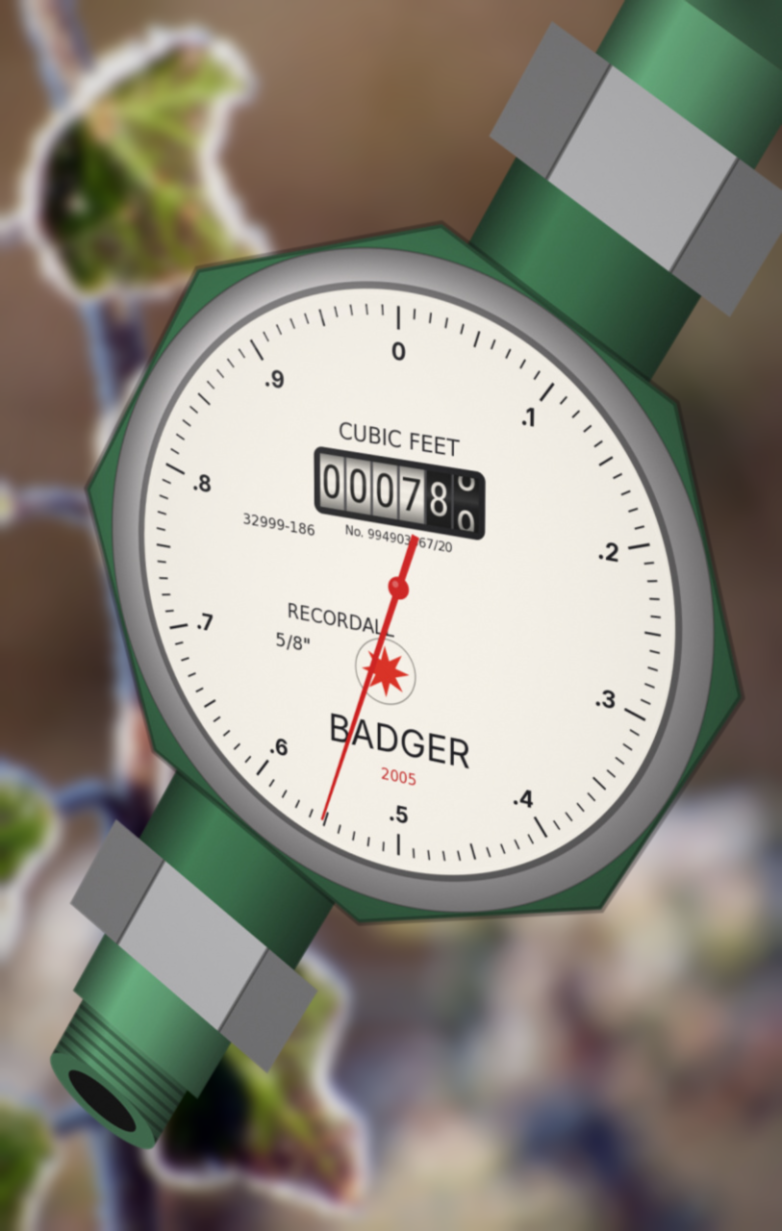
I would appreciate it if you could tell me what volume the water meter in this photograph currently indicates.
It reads 788.55 ft³
